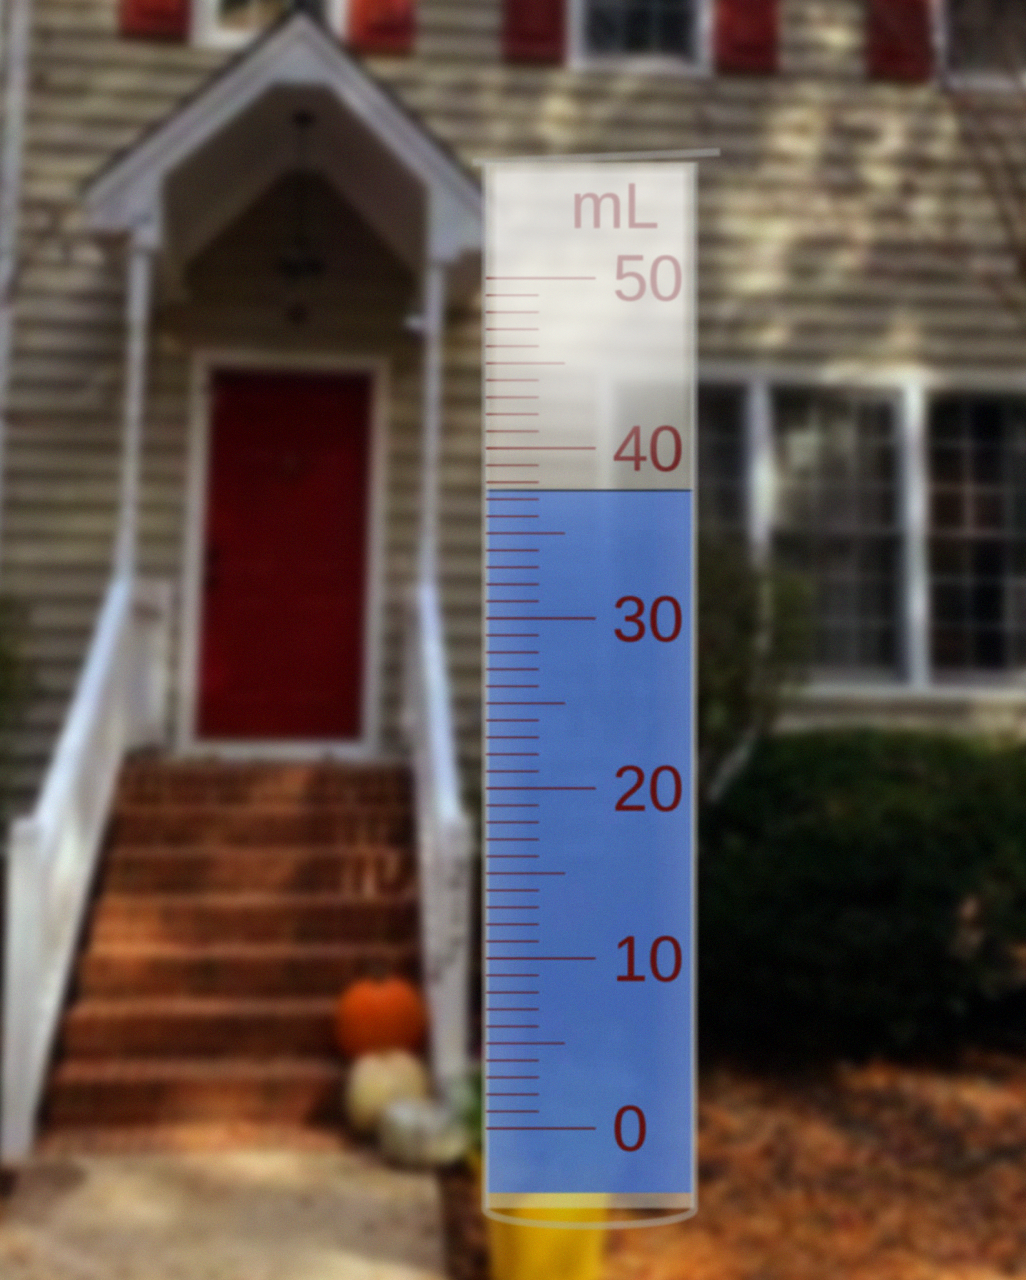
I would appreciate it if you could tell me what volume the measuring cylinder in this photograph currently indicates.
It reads 37.5 mL
